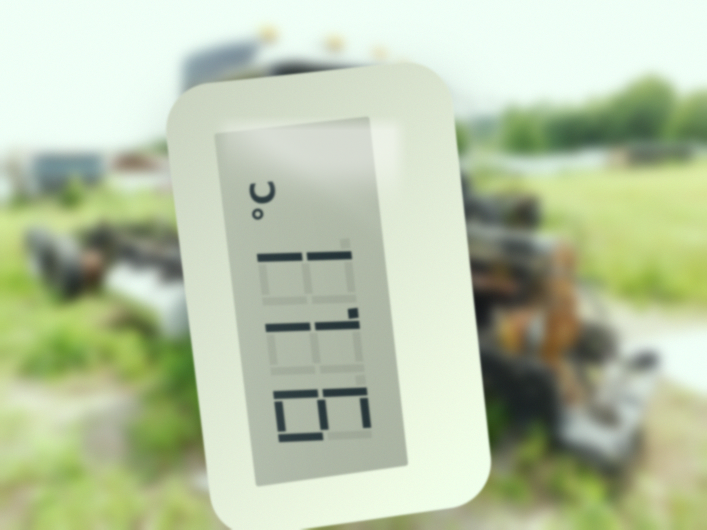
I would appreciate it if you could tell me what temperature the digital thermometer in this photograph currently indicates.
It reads 91.1 °C
